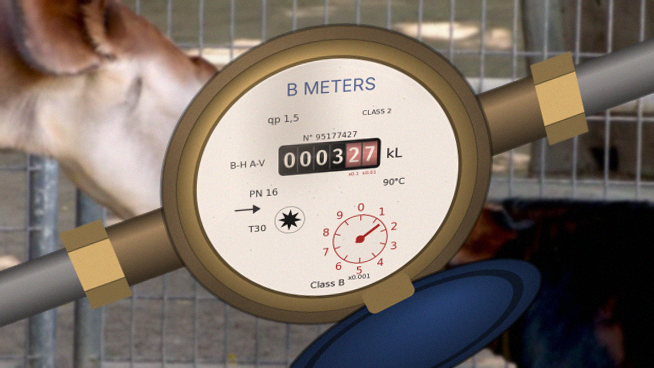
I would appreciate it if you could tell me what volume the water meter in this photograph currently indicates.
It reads 3.271 kL
